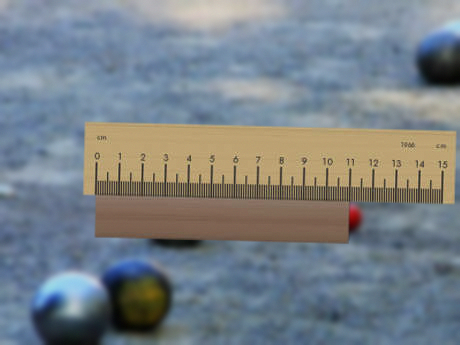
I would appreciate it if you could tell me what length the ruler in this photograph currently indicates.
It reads 11 cm
